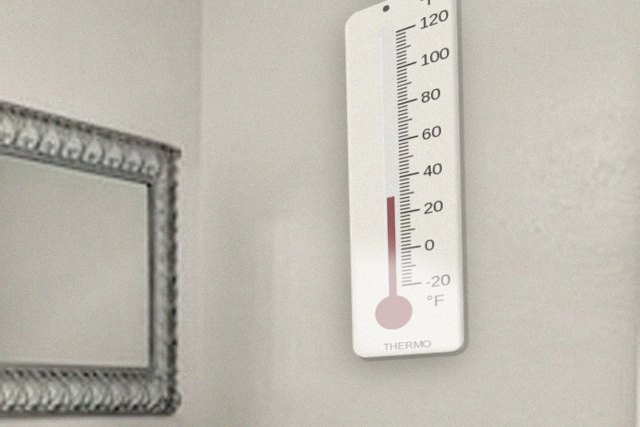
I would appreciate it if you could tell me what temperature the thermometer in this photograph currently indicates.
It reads 30 °F
